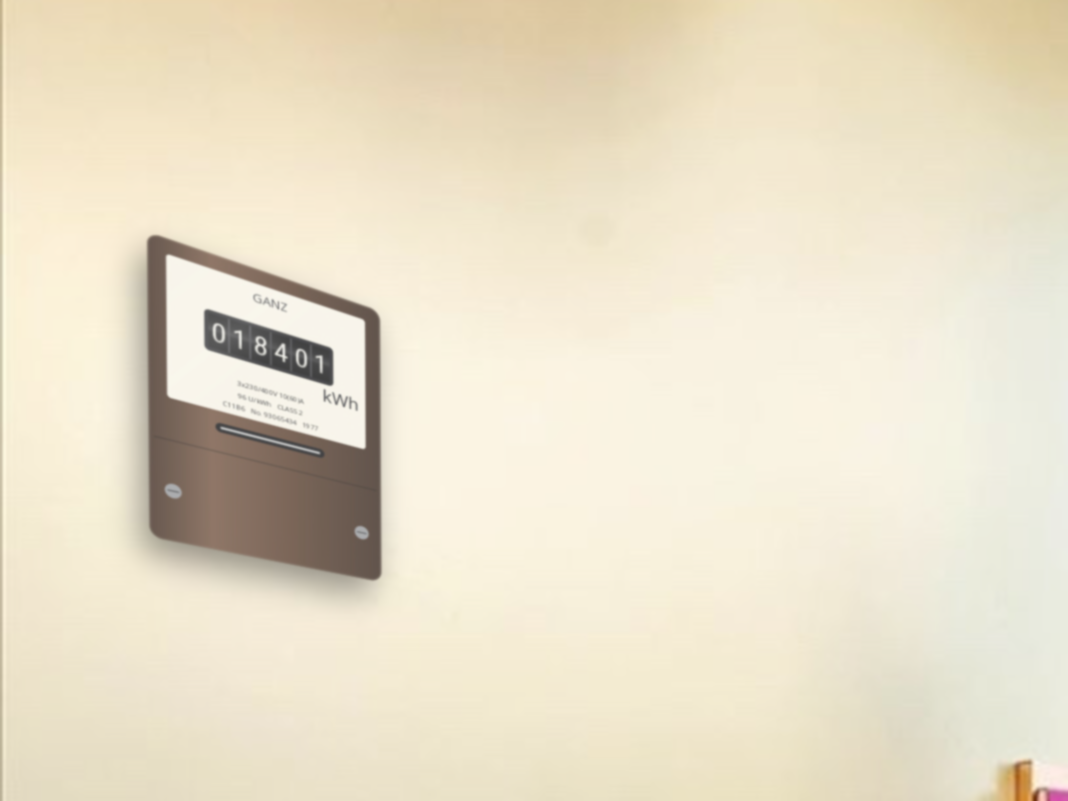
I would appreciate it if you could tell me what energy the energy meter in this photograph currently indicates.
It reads 18401 kWh
